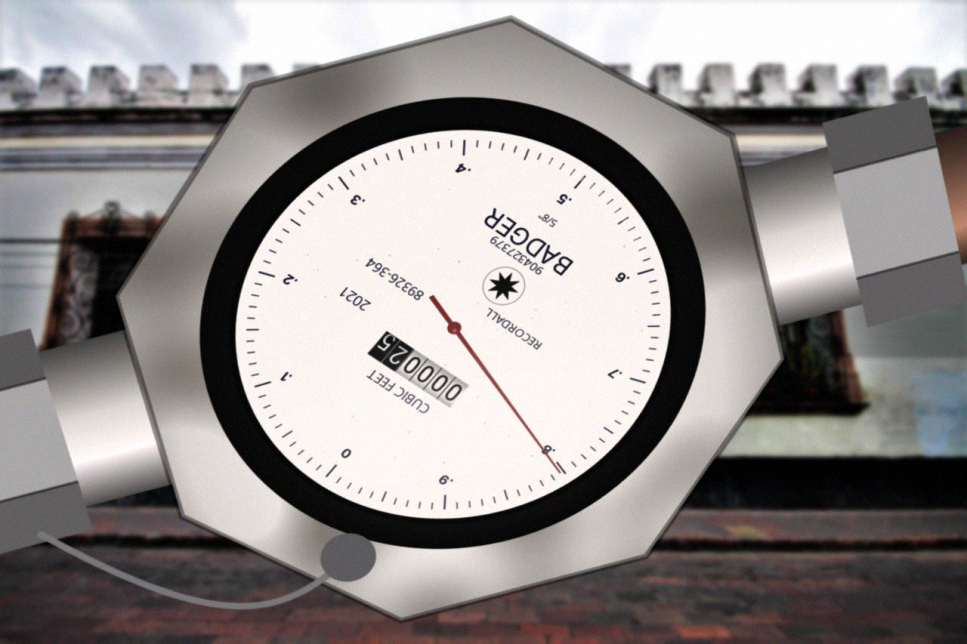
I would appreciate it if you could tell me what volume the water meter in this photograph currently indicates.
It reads 24.80 ft³
